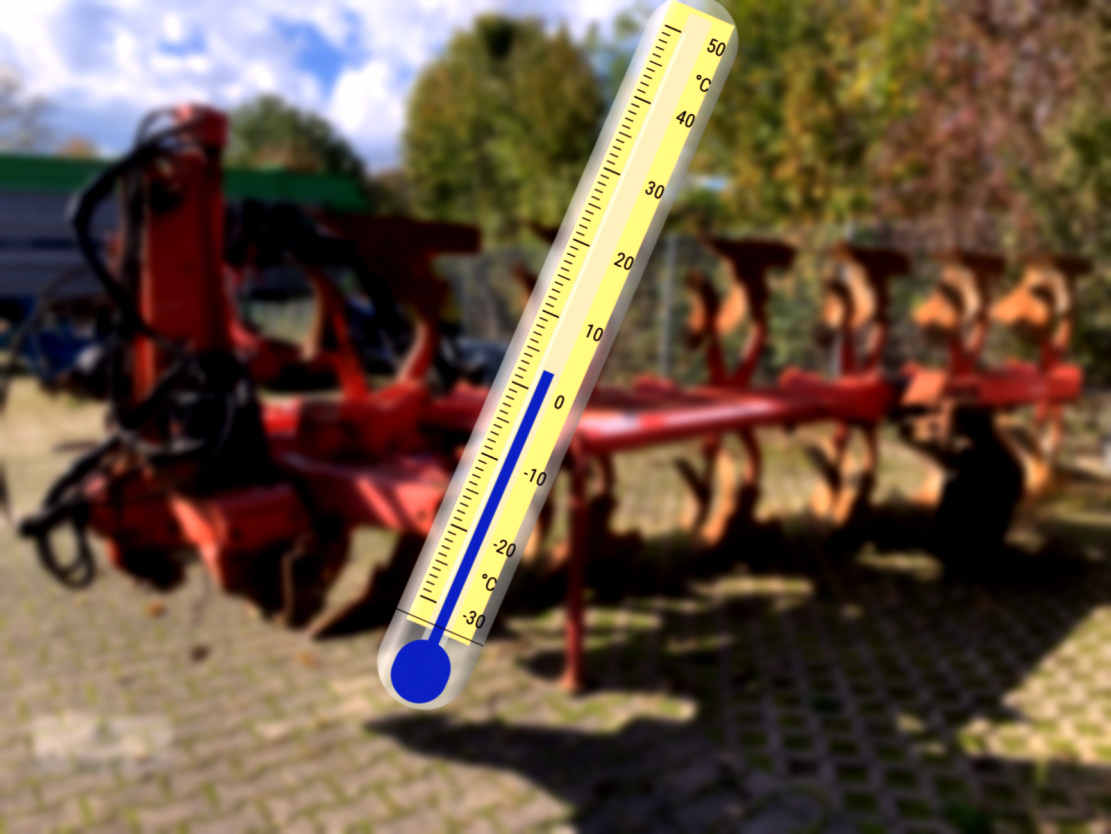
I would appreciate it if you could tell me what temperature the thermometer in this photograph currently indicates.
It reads 3 °C
